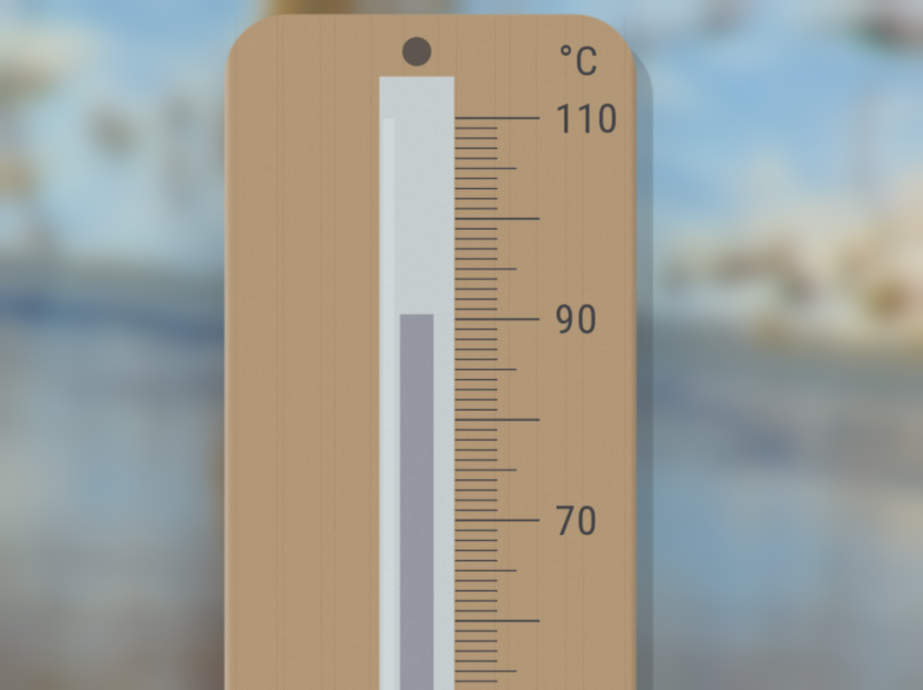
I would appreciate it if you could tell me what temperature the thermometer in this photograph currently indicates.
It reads 90.5 °C
